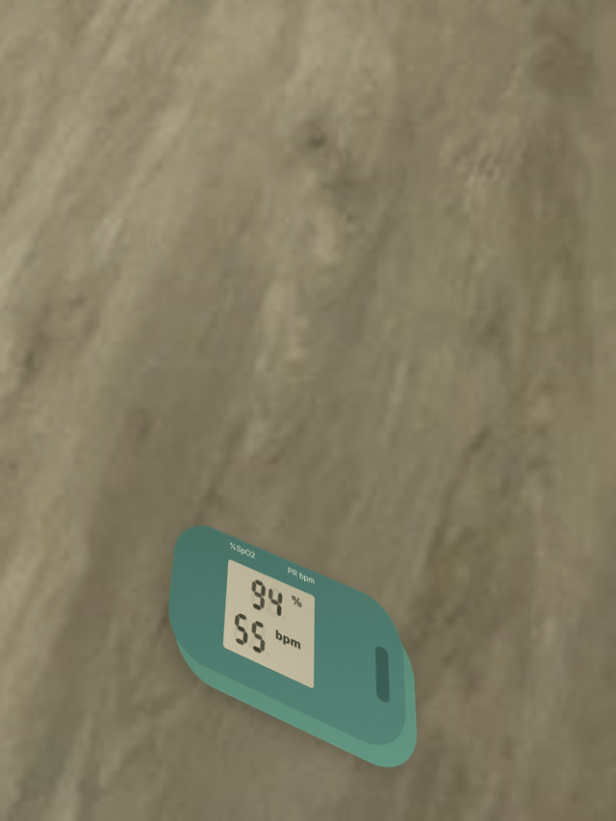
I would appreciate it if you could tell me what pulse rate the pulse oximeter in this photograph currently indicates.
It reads 55 bpm
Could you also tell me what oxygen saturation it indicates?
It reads 94 %
